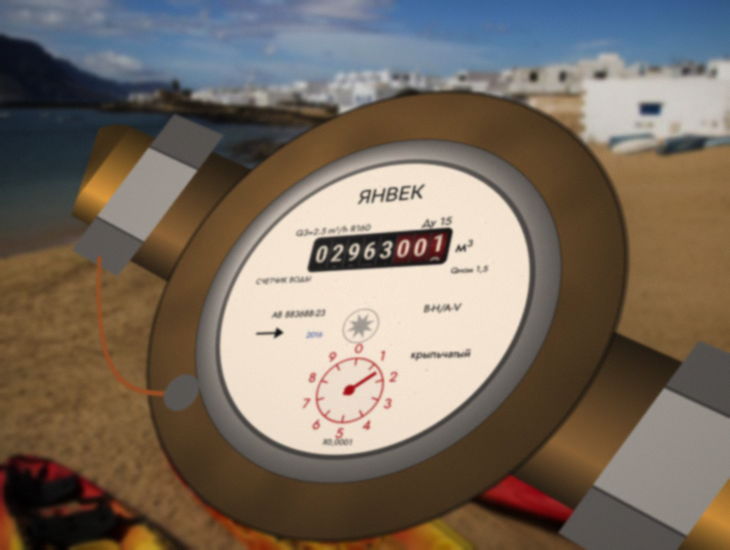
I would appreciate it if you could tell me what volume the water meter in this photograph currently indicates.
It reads 2963.0011 m³
